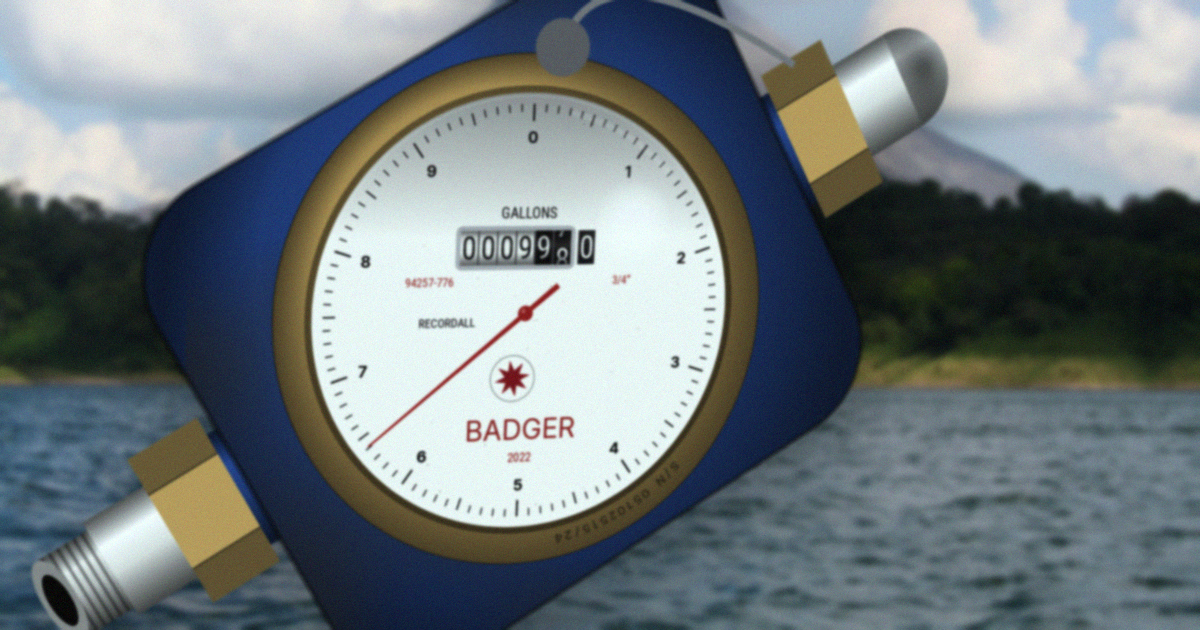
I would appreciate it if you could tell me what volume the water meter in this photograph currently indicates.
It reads 9976.4 gal
